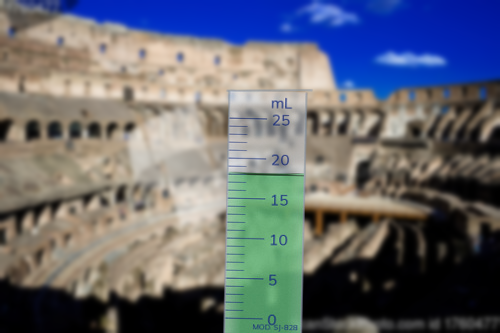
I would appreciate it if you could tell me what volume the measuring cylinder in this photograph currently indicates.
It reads 18 mL
